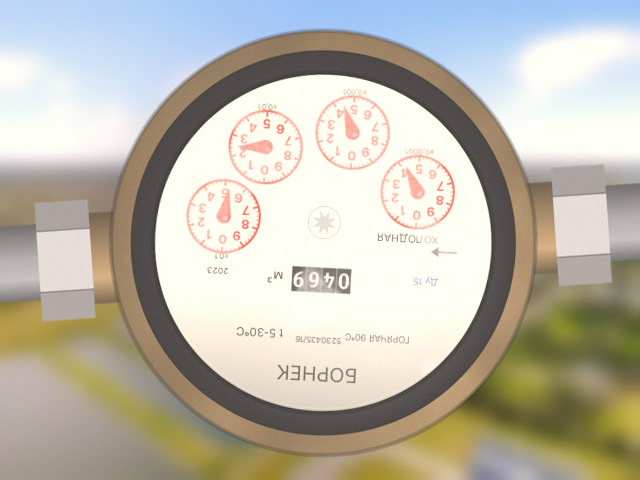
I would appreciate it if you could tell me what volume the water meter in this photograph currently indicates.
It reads 469.5244 m³
